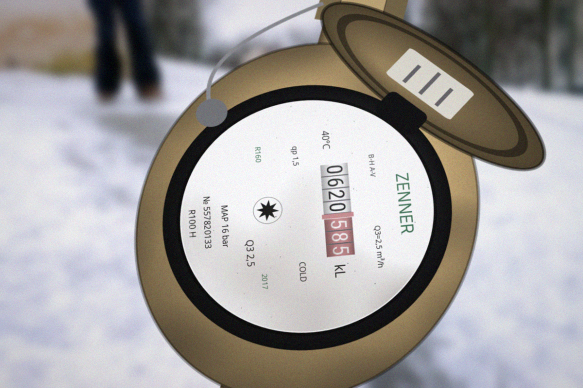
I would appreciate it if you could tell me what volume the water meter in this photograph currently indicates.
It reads 620.585 kL
